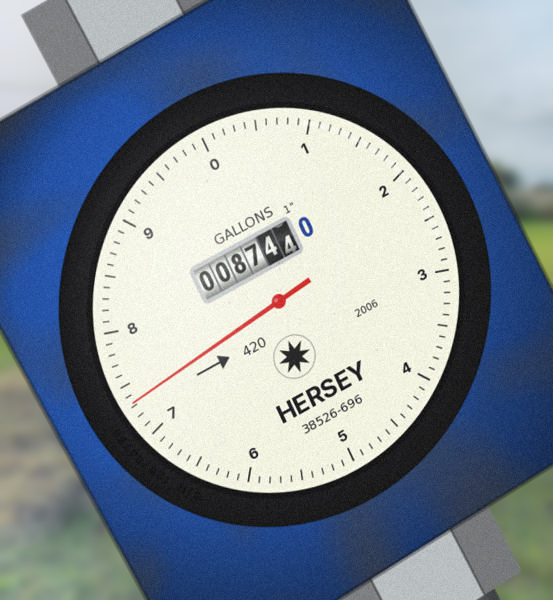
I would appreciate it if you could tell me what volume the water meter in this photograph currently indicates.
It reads 87437.3 gal
